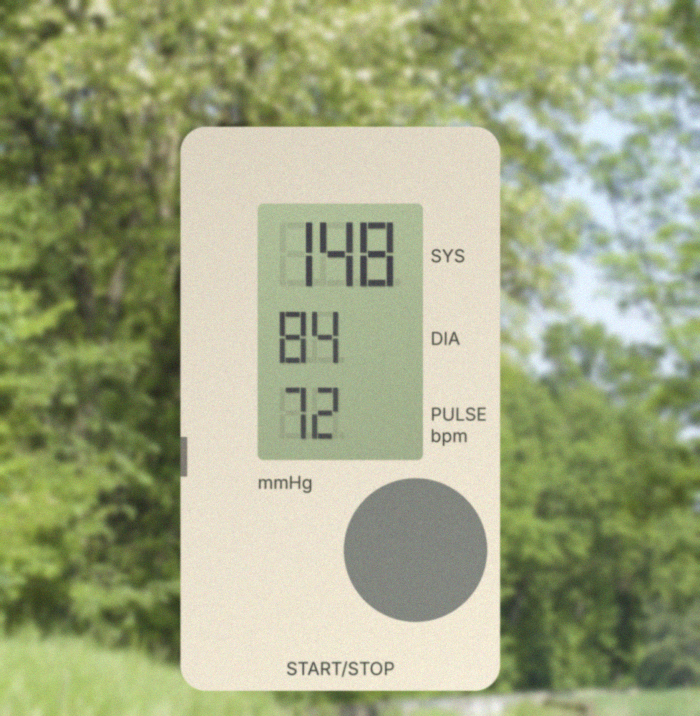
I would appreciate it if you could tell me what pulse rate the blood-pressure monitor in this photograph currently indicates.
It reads 72 bpm
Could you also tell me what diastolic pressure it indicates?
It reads 84 mmHg
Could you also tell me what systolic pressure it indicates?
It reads 148 mmHg
